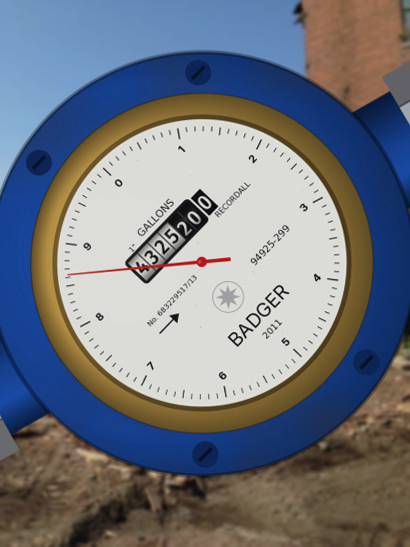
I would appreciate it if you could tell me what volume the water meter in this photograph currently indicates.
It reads 4325198.6 gal
